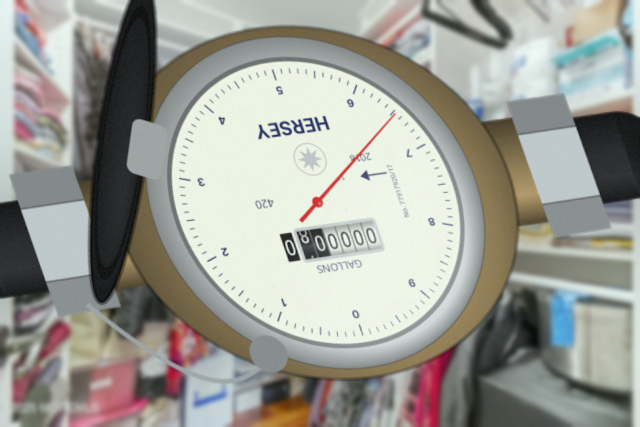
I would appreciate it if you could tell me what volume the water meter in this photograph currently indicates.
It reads 76.5 gal
